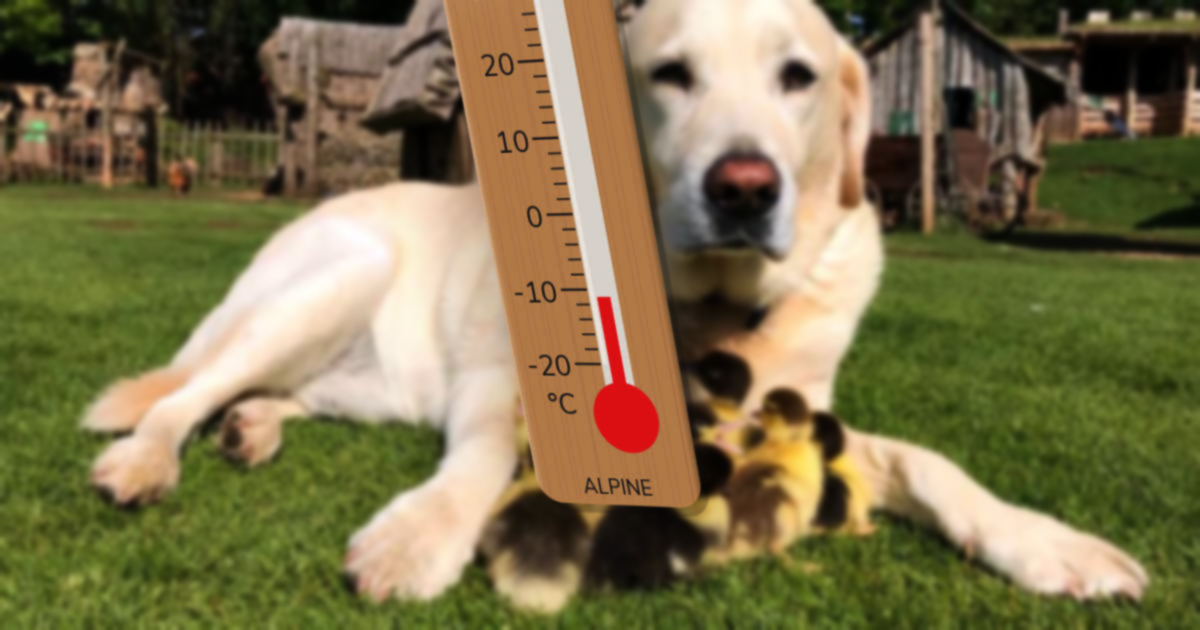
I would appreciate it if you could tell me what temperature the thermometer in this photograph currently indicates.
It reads -11 °C
